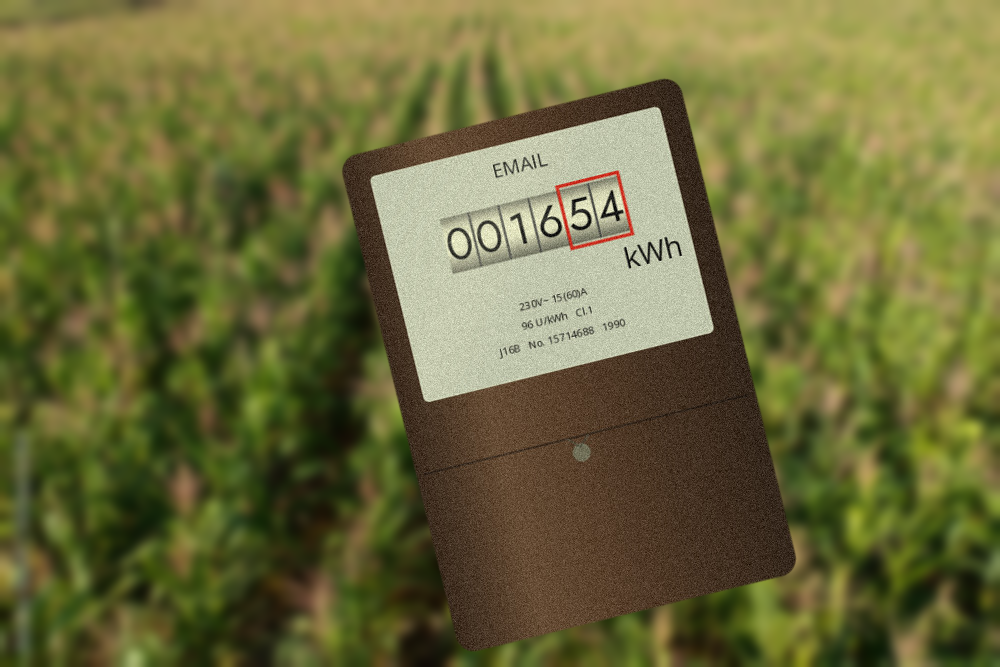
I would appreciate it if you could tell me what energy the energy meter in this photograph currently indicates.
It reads 16.54 kWh
